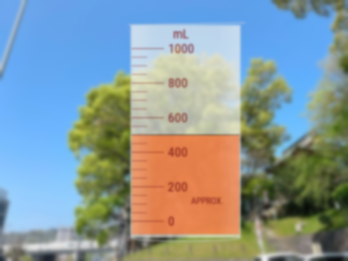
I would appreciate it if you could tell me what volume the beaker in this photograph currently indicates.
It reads 500 mL
